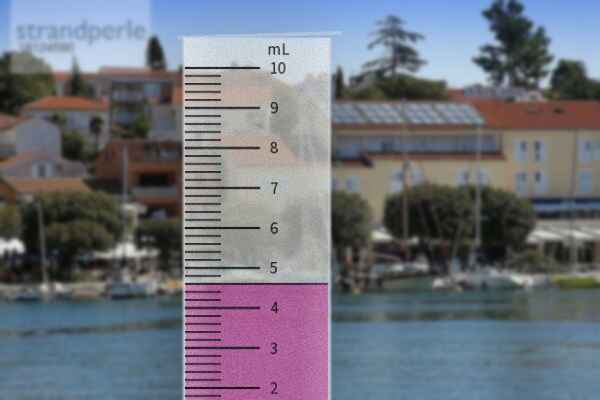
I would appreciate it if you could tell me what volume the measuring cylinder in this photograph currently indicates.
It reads 4.6 mL
